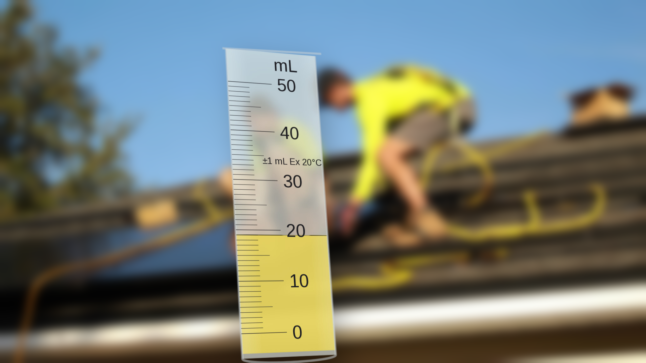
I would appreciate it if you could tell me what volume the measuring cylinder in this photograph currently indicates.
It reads 19 mL
